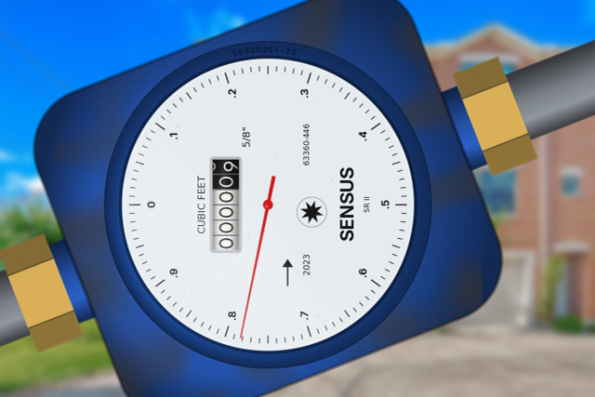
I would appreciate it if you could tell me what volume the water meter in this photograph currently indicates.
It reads 8.78 ft³
